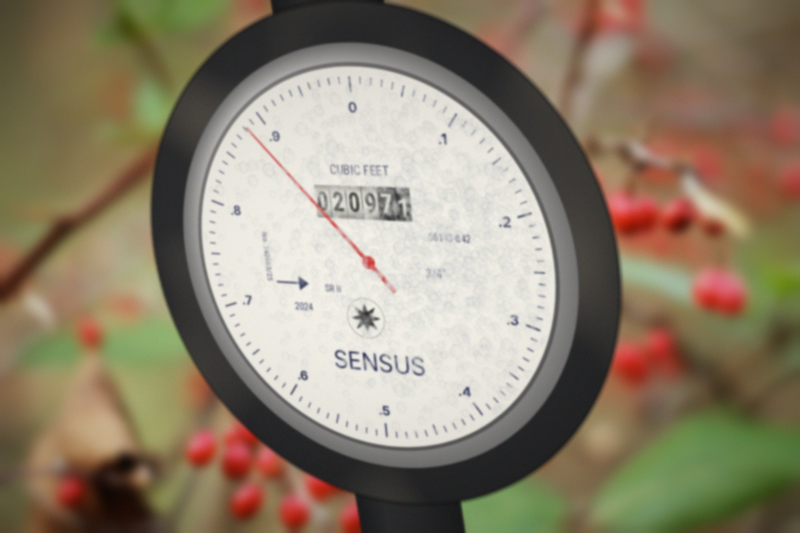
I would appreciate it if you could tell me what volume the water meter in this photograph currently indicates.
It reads 20970.88 ft³
